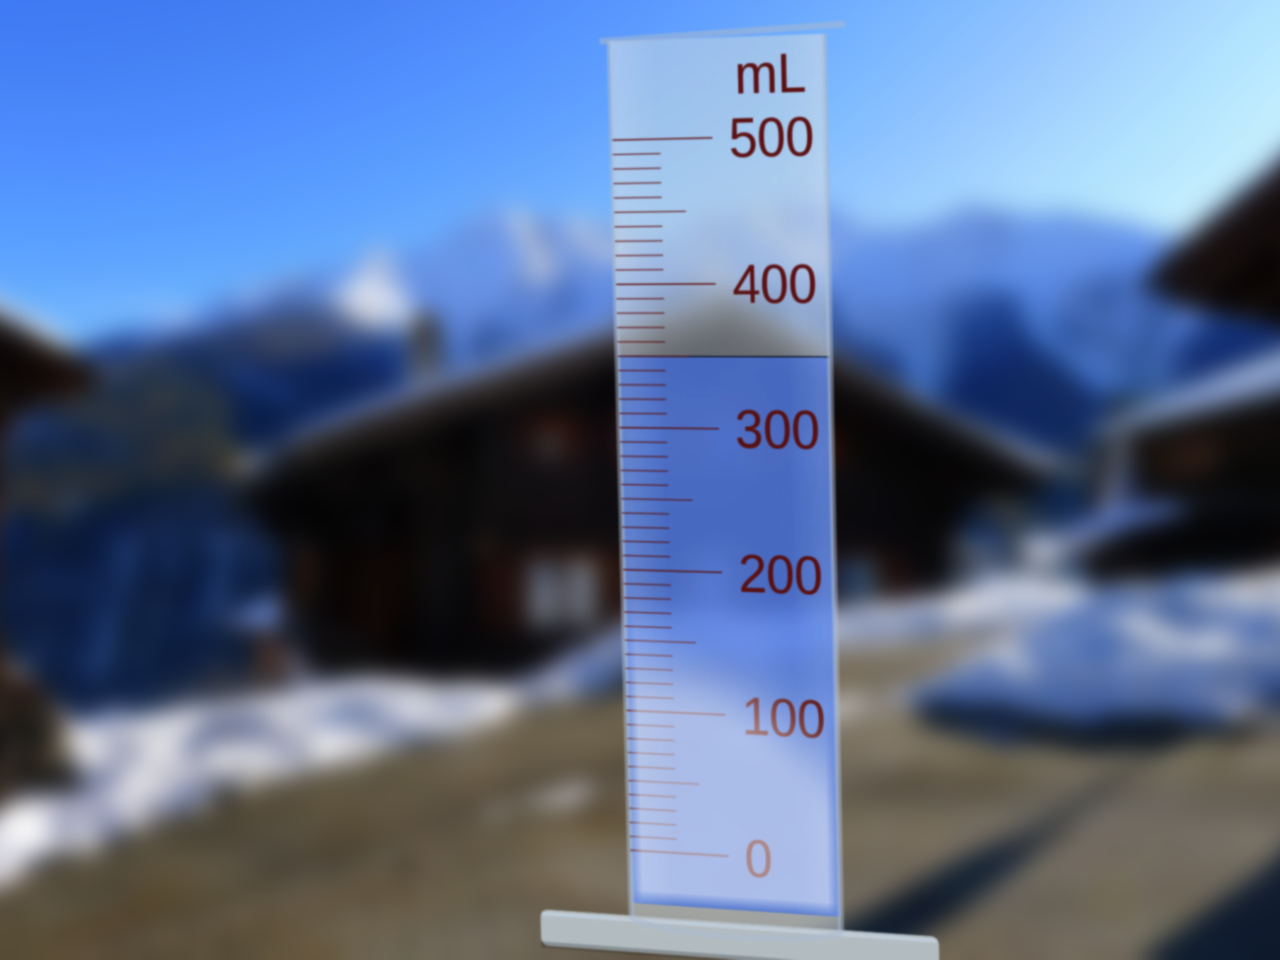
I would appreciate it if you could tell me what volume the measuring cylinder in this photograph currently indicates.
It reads 350 mL
